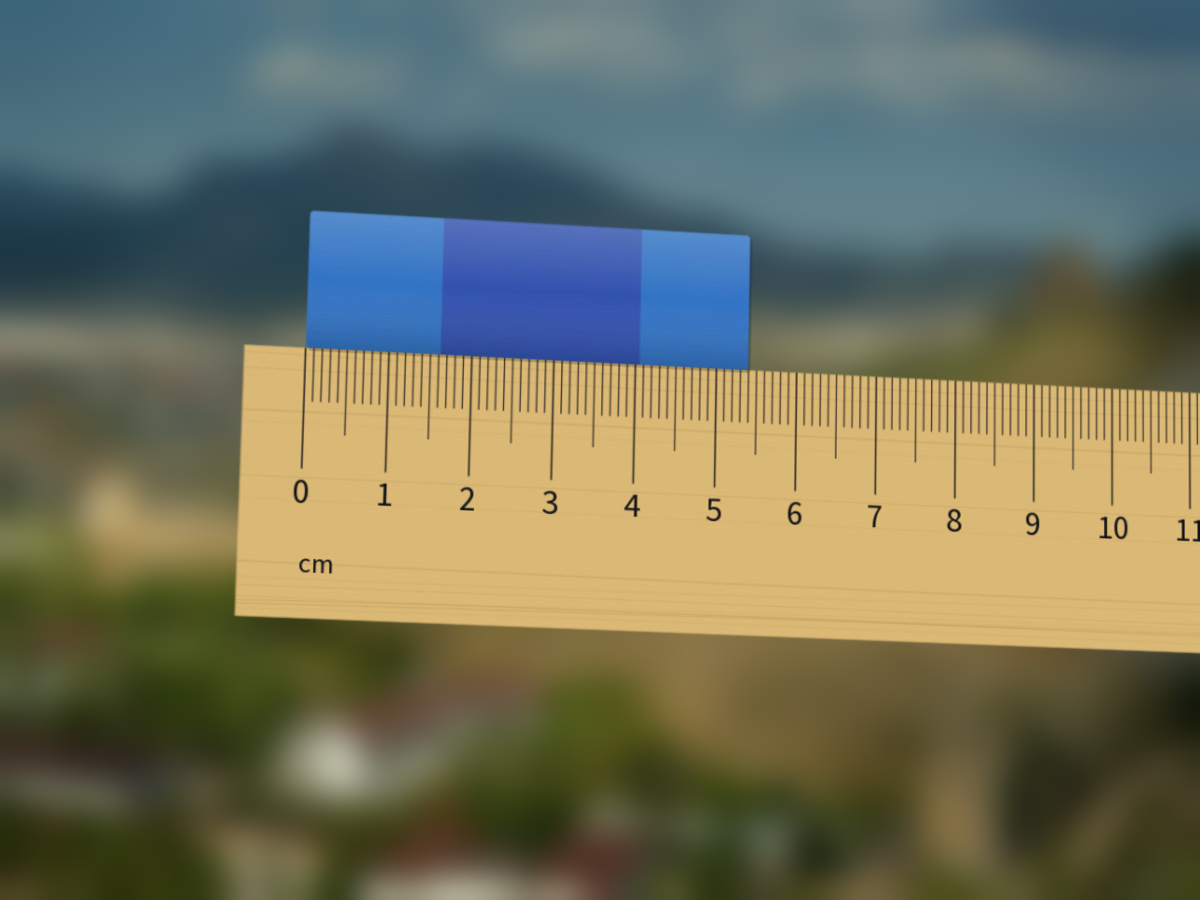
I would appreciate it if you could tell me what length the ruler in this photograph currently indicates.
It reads 5.4 cm
